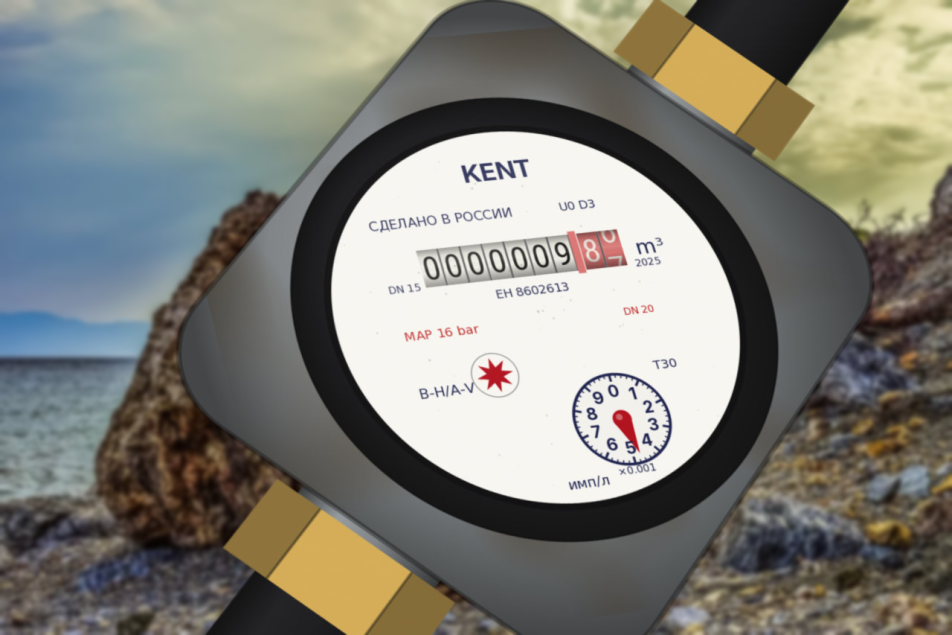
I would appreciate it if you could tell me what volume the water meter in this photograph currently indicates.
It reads 9.864 m³
